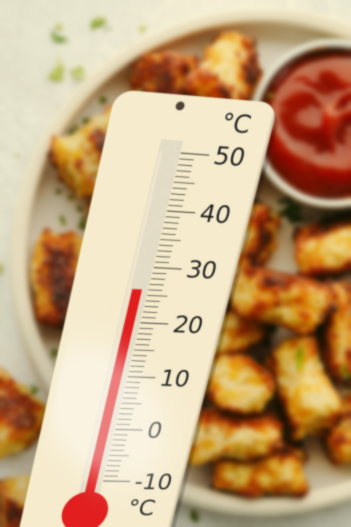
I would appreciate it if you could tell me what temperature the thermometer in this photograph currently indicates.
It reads 26 °C
